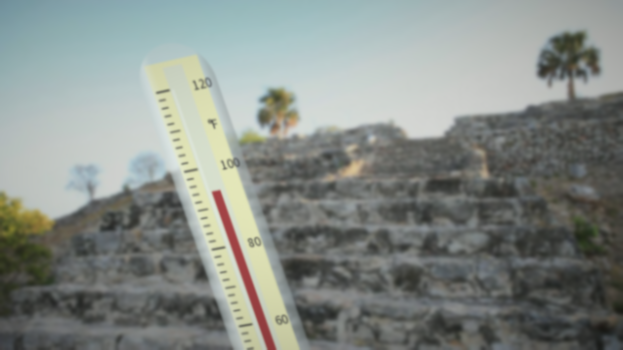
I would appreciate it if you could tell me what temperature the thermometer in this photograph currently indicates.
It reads 94 °F
